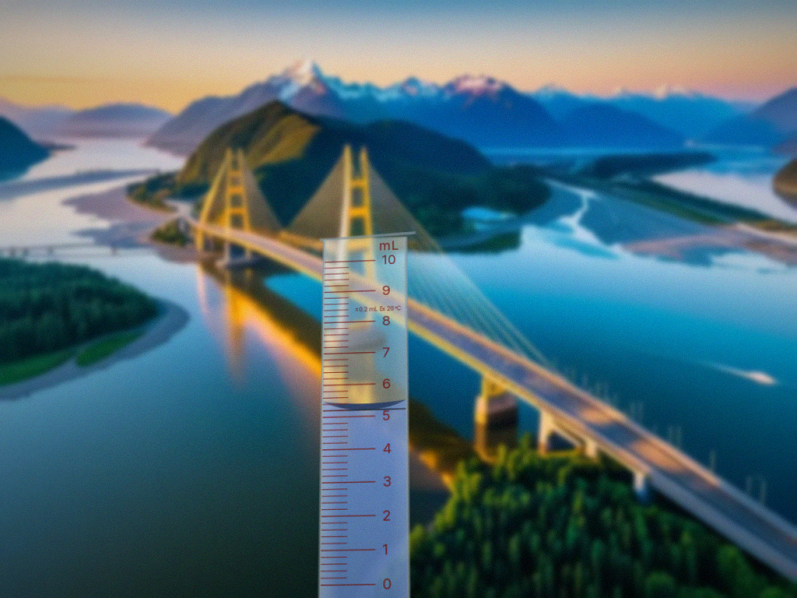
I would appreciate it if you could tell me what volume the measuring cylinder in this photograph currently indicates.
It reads 5.2 mL
